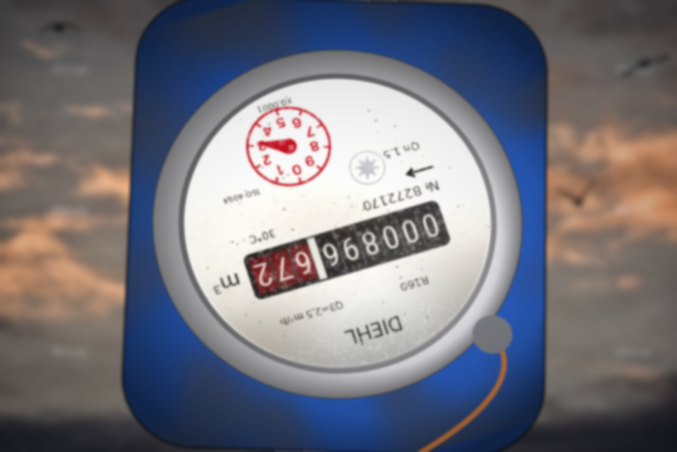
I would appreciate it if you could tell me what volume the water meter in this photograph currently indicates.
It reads 896.6723 m³
